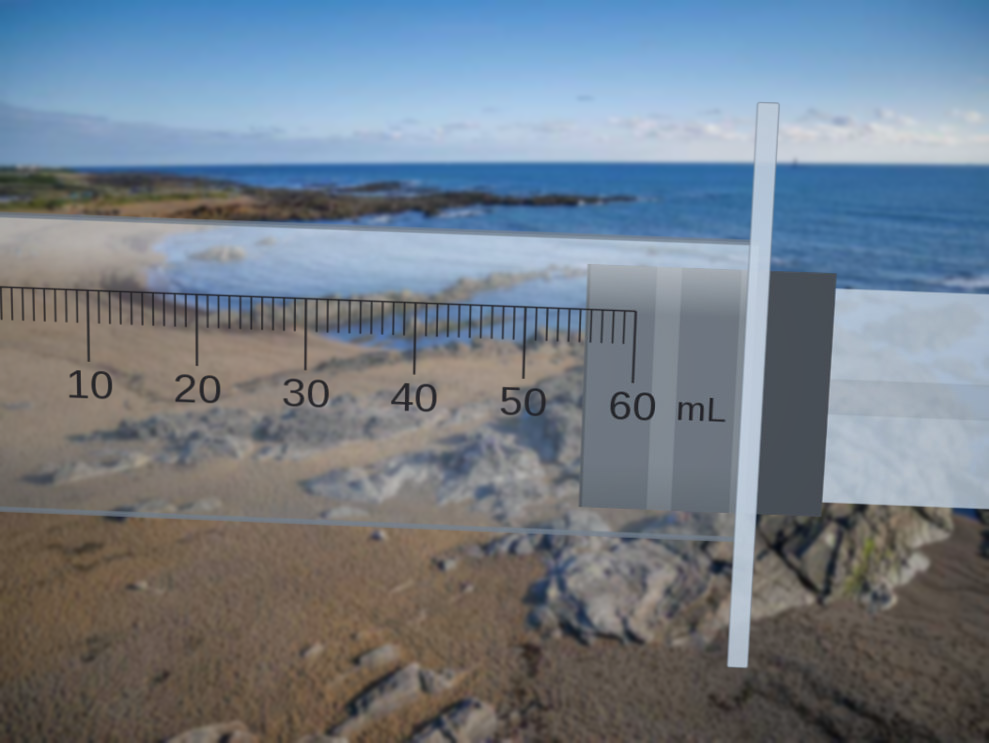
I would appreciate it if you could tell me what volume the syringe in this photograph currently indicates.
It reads 55.5 mL
